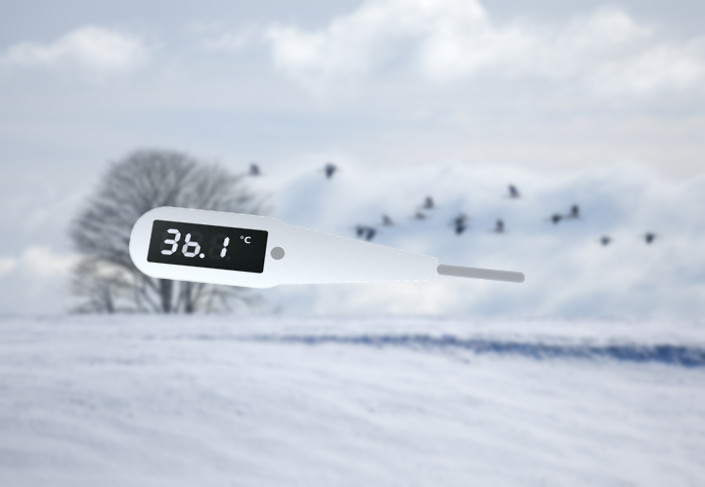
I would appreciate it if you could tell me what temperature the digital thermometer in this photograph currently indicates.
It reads 36.1 °C
